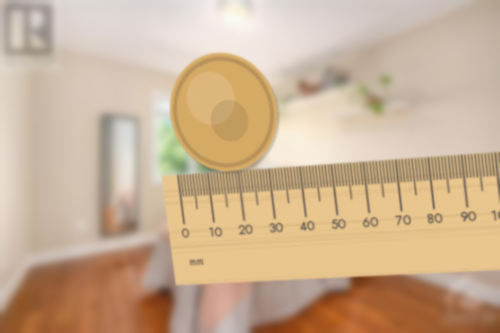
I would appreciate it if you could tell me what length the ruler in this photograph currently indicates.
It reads 35 mm
